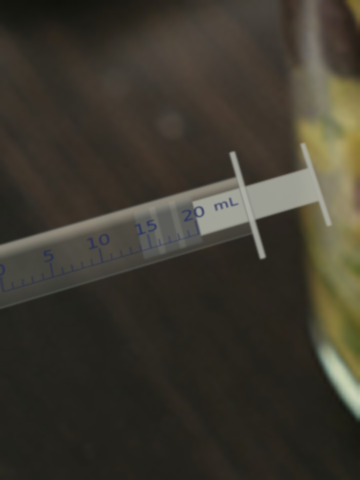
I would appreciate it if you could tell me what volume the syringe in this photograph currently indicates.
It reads 14 mL
